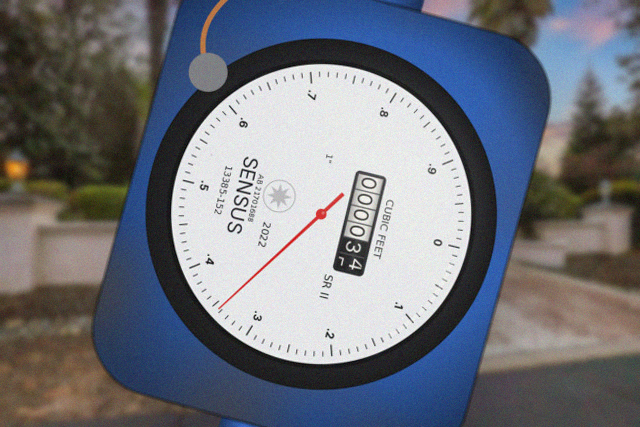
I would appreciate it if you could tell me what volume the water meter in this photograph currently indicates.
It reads 34.34 ft³
